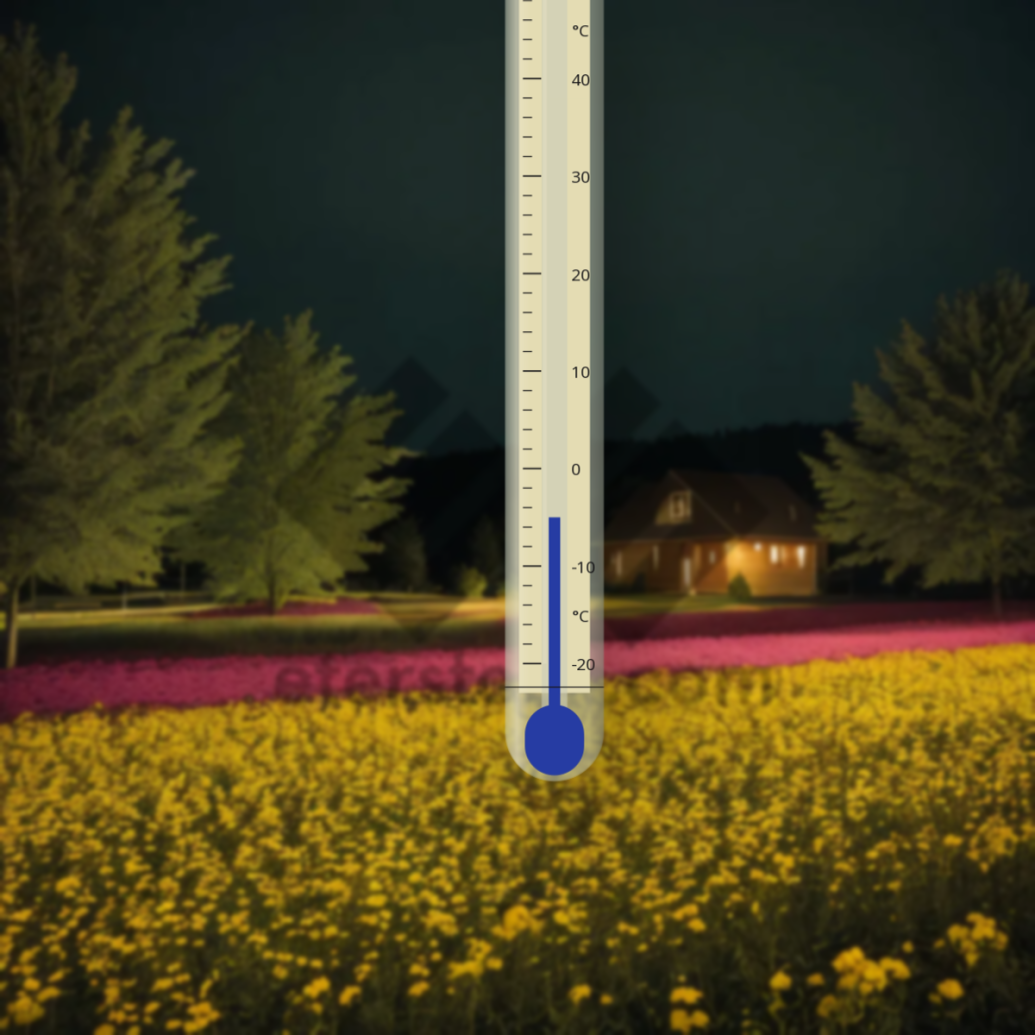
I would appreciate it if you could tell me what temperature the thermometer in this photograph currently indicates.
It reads -5 °C
